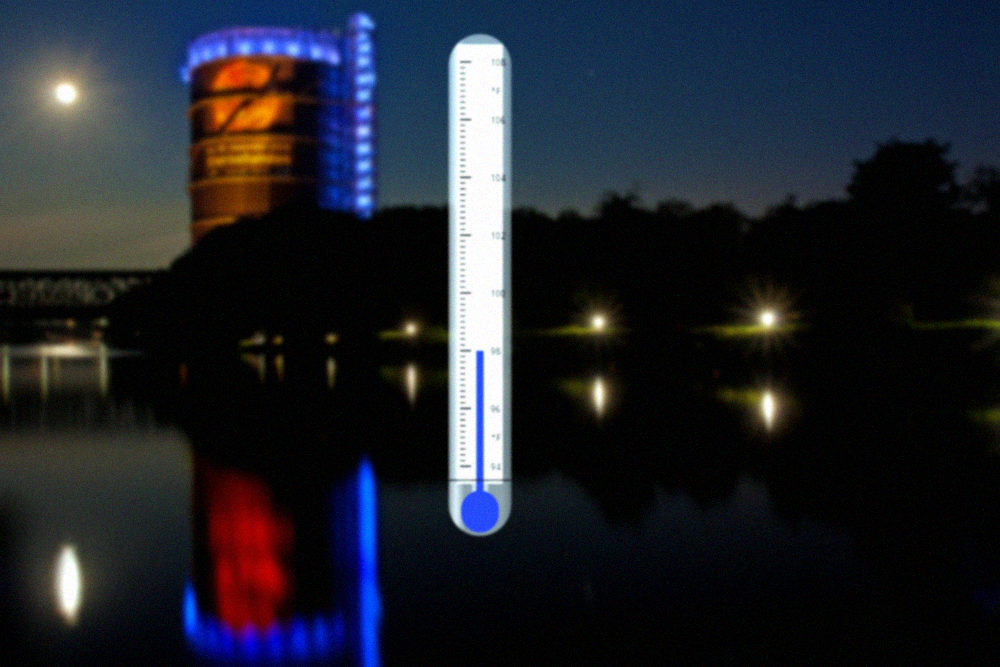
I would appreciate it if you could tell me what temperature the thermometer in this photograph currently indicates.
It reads 98 °F
